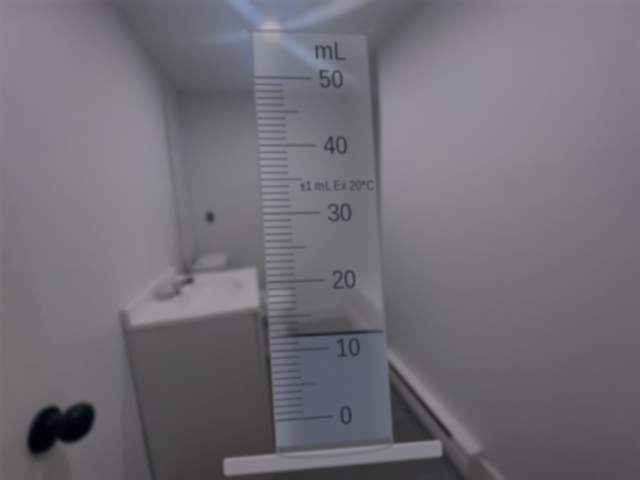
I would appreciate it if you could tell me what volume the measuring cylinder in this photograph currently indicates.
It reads 12 mL
